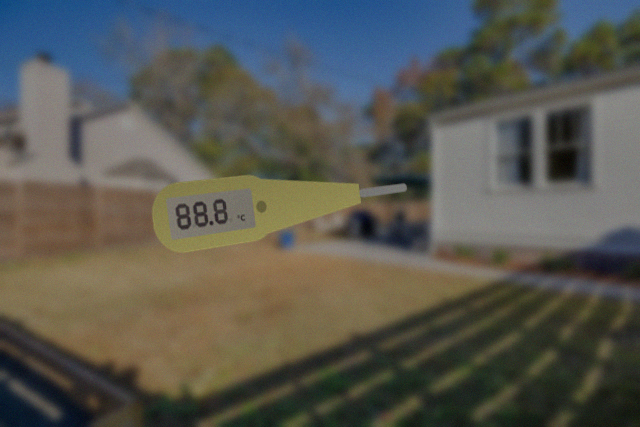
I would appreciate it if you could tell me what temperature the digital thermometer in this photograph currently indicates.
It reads 88.8 °C
